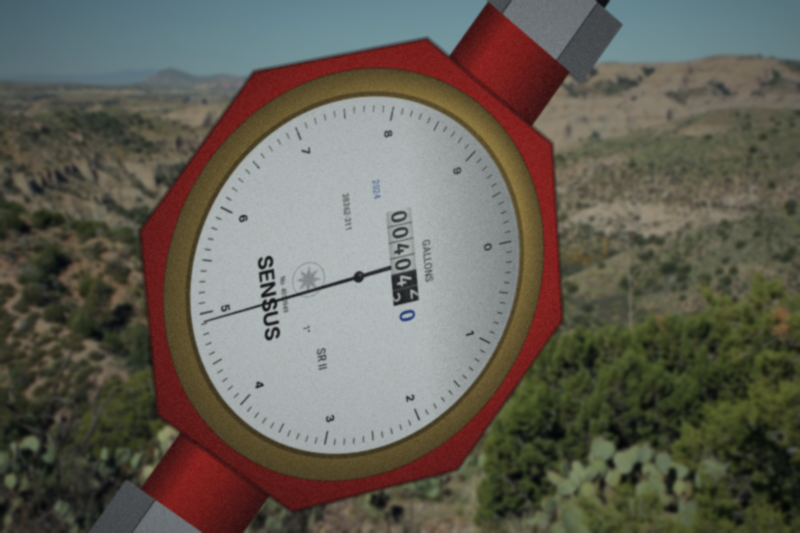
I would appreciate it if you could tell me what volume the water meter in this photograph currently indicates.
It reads 40424.9 gal
